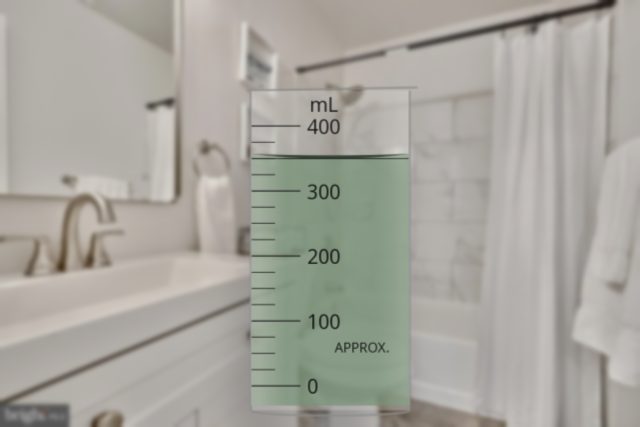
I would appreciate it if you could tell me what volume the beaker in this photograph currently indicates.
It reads 350 mL
